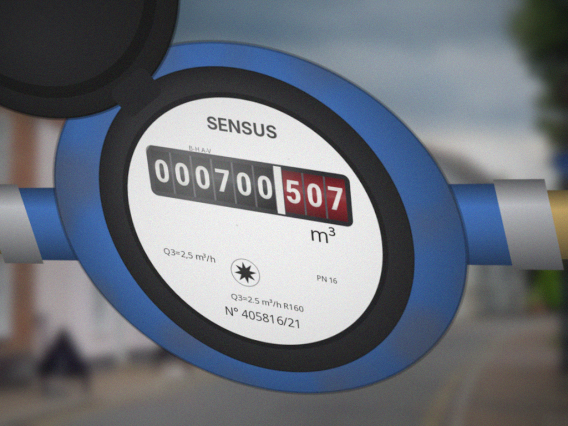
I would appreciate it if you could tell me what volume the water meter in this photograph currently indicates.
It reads 700.507 m³
